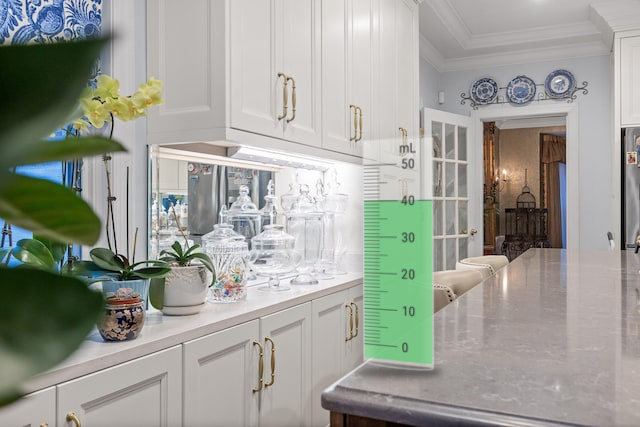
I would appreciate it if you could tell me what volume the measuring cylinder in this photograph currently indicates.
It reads 40 mL
